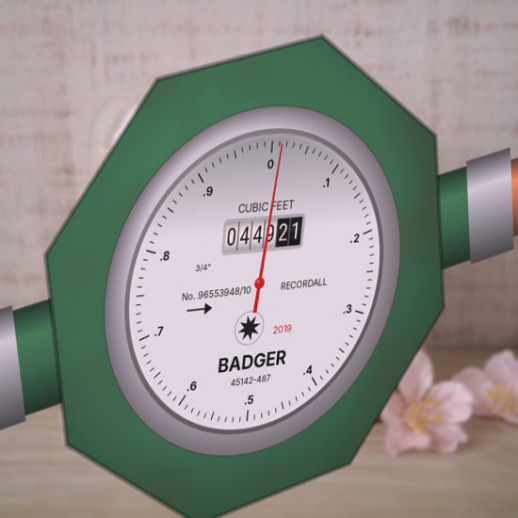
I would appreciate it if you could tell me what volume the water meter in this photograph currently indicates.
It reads 44921.01 ft³
